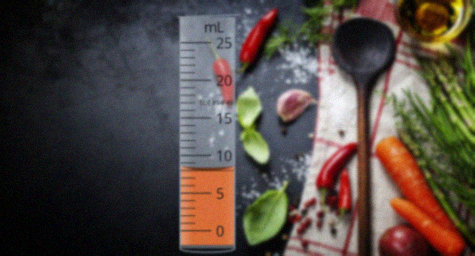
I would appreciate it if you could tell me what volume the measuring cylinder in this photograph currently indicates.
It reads 8 mL
